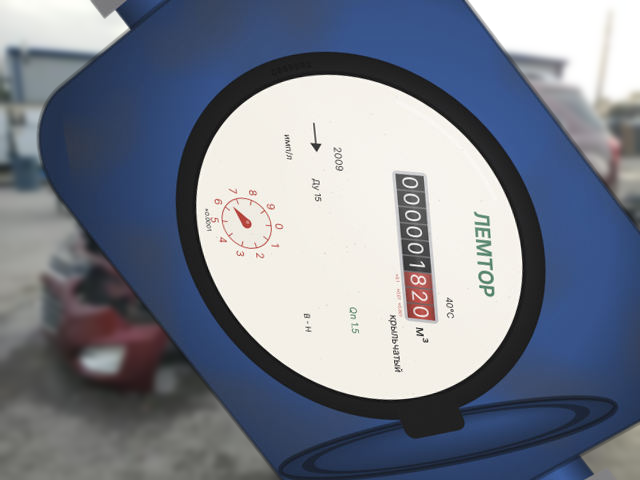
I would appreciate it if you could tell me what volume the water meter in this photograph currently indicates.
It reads 1.8206 m³
